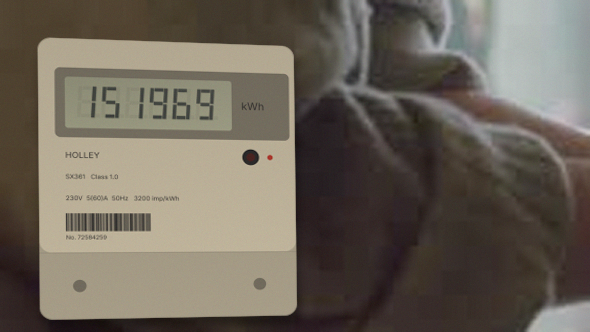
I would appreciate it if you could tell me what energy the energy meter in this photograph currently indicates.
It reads 151969 kWh
